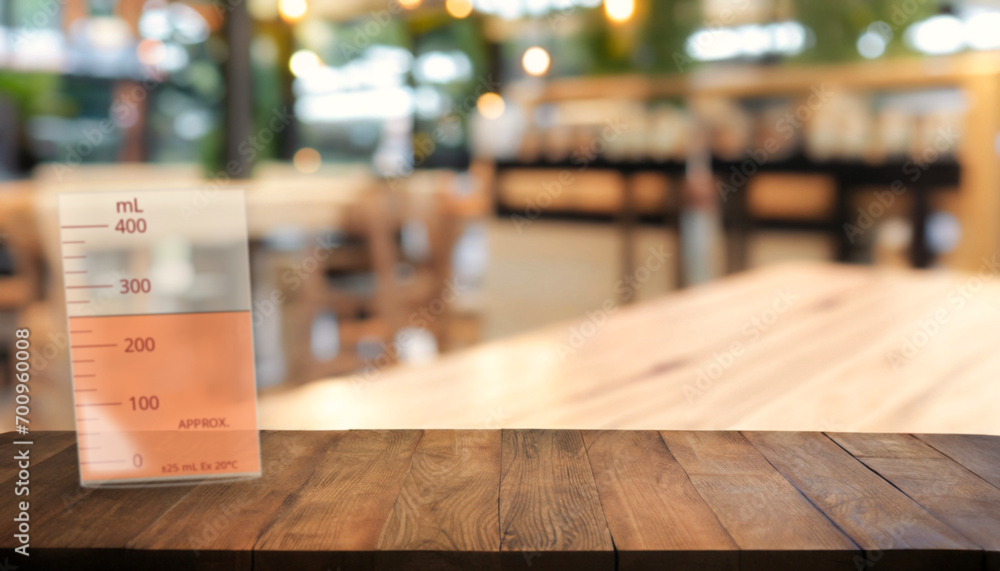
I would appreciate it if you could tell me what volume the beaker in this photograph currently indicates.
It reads 250 mL
